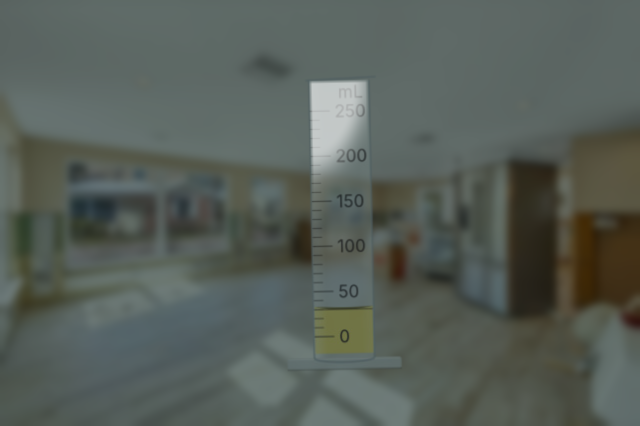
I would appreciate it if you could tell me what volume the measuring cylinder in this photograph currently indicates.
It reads 30 mL
